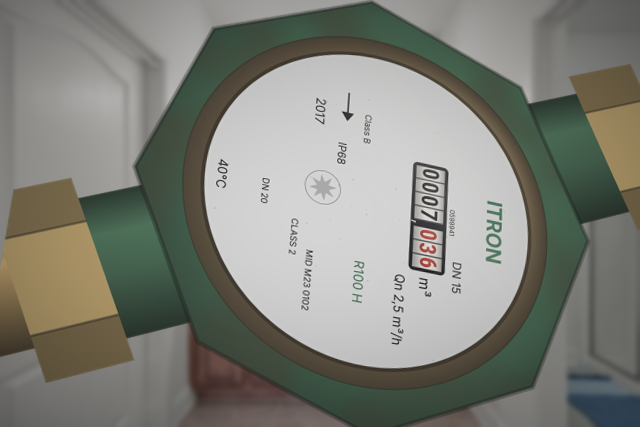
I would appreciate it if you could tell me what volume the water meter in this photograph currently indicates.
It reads 7.036 m³
